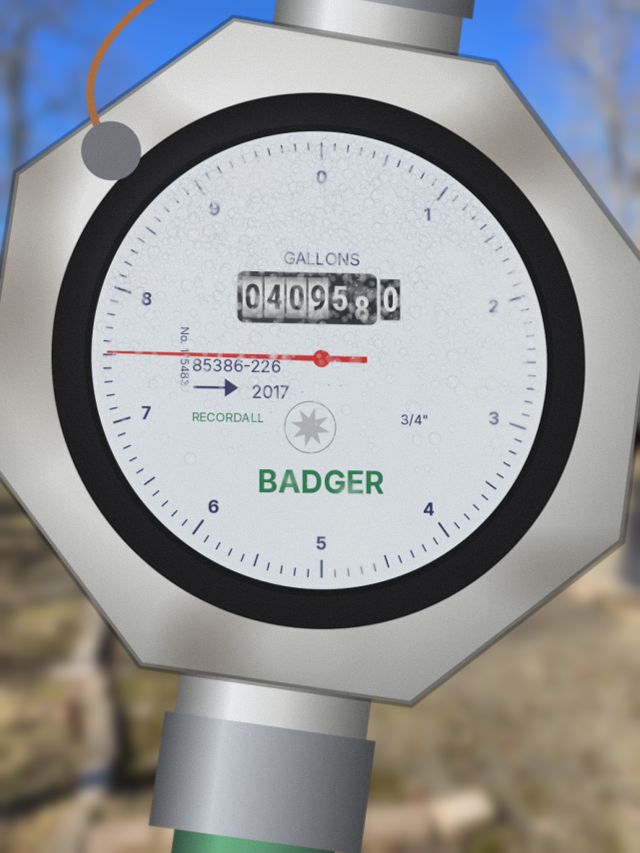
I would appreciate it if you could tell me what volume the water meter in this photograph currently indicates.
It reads 409577.5 gal
